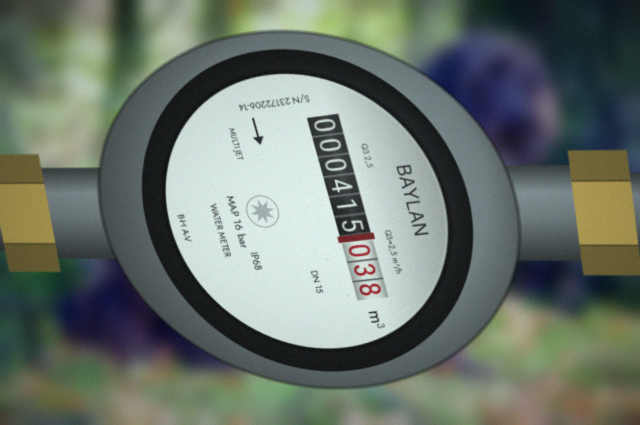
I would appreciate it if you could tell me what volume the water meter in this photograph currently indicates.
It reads 415.038 m³
